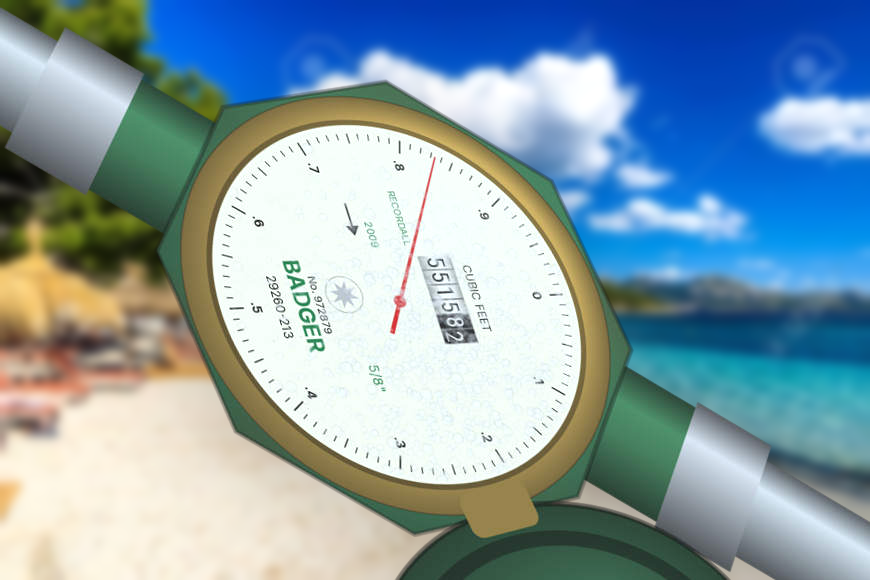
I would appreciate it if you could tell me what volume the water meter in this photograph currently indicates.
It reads 551581.83 ft³
